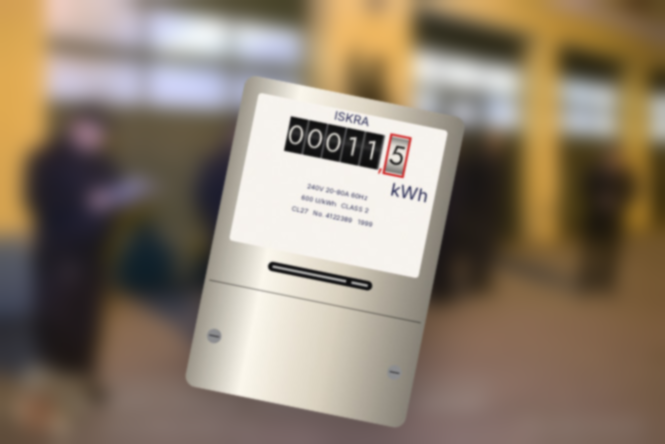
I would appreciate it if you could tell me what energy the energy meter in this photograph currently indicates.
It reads 11.5 kWh
